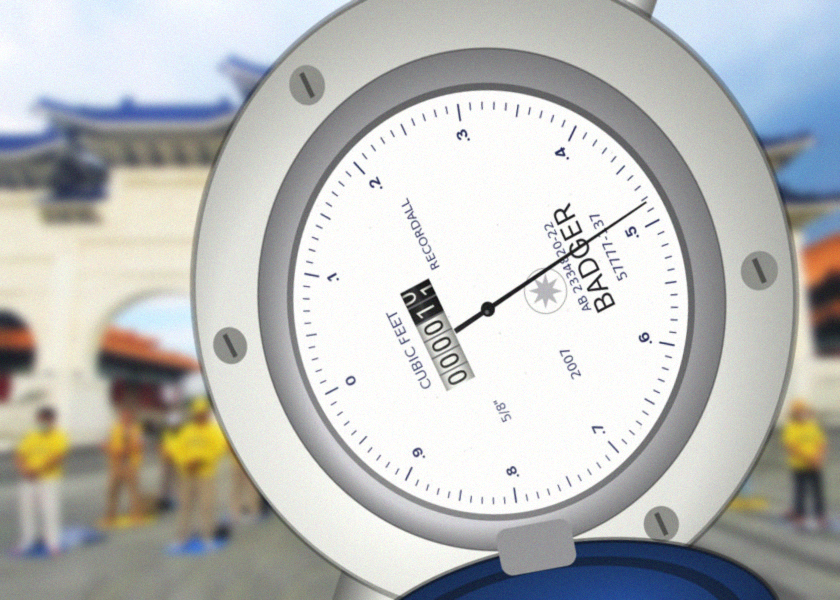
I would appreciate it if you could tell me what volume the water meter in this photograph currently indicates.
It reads 10.48 ft³
